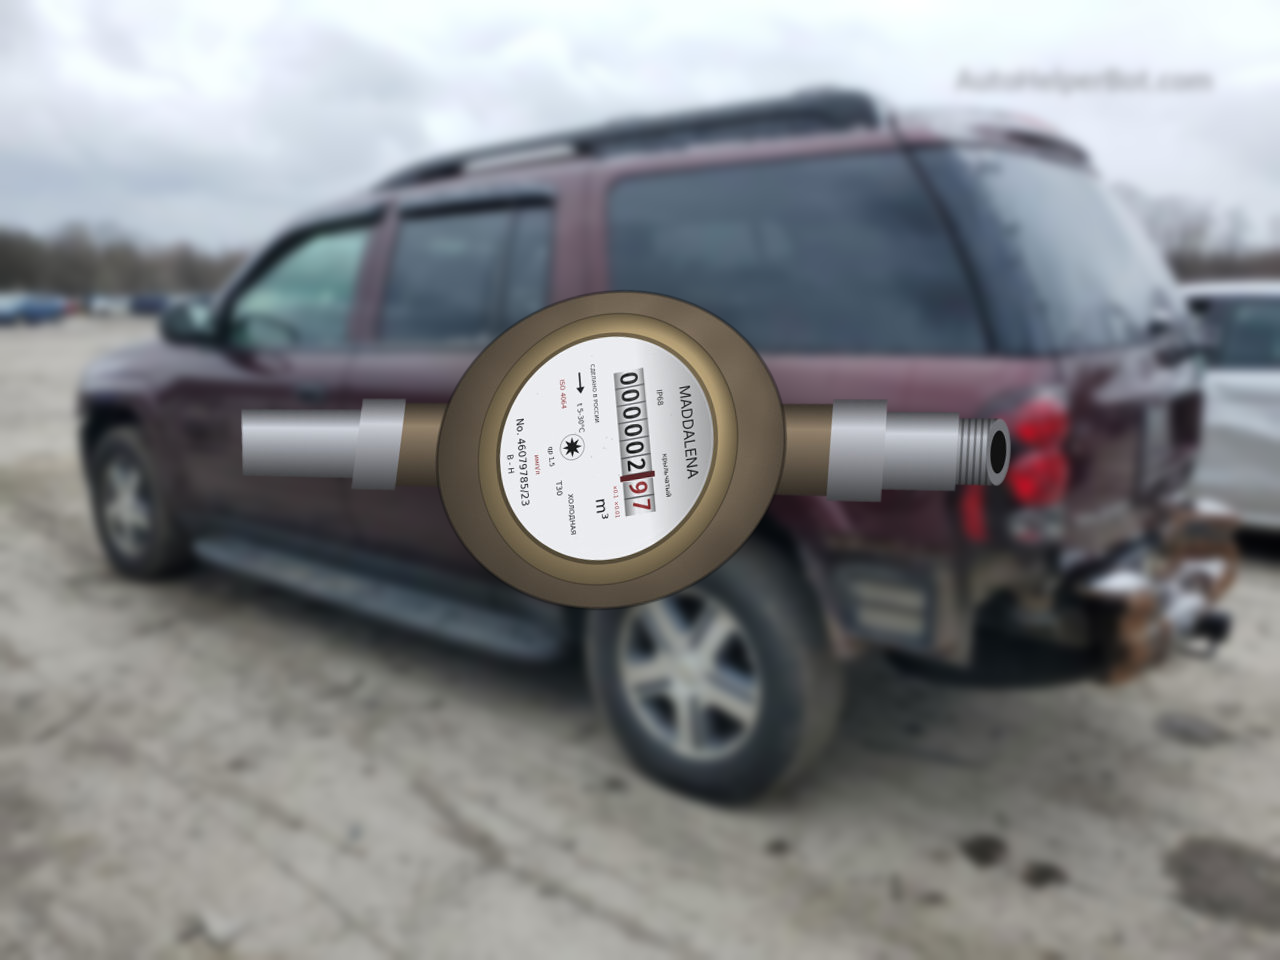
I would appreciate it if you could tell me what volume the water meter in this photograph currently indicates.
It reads 2.97 m³
